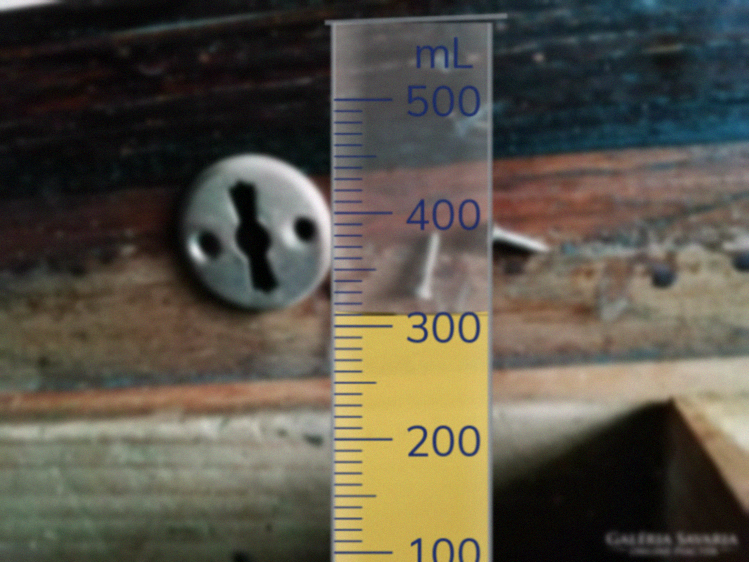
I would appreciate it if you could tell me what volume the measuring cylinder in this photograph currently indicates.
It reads 310 mL
